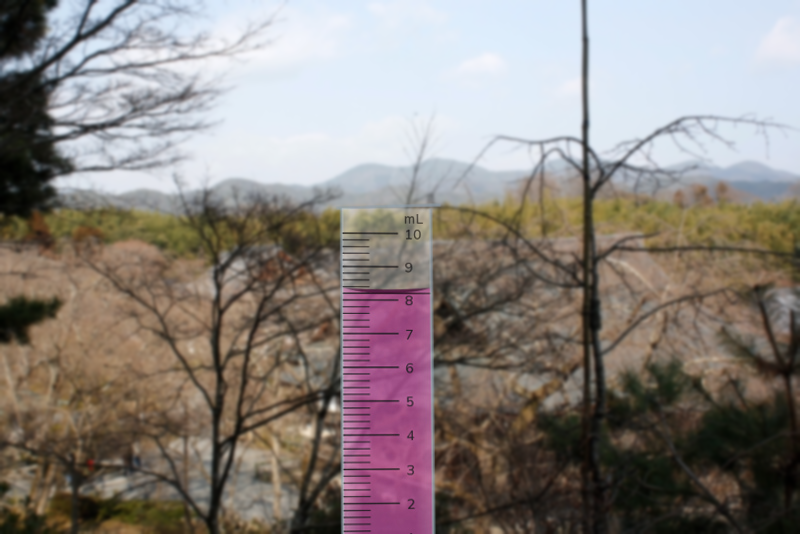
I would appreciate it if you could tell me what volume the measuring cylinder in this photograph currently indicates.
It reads 8.2 mL
